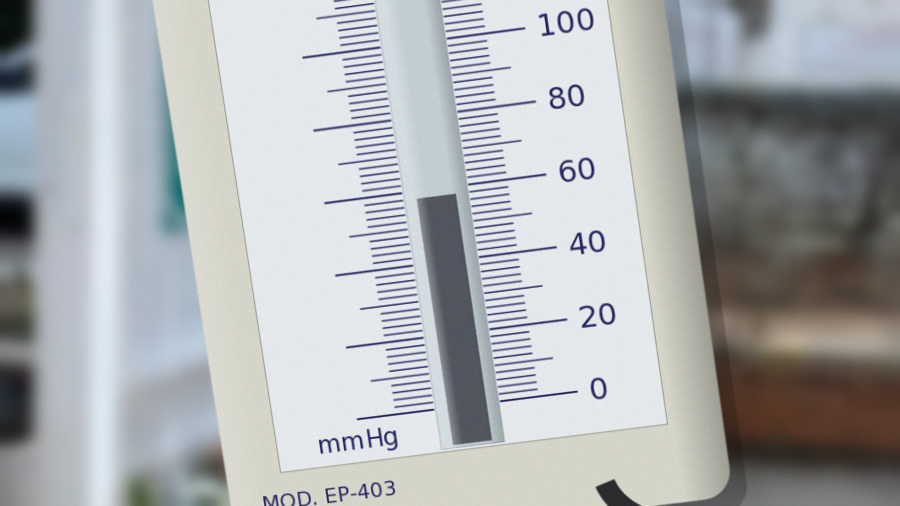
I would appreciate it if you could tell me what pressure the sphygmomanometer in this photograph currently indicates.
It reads 58 mmHg
